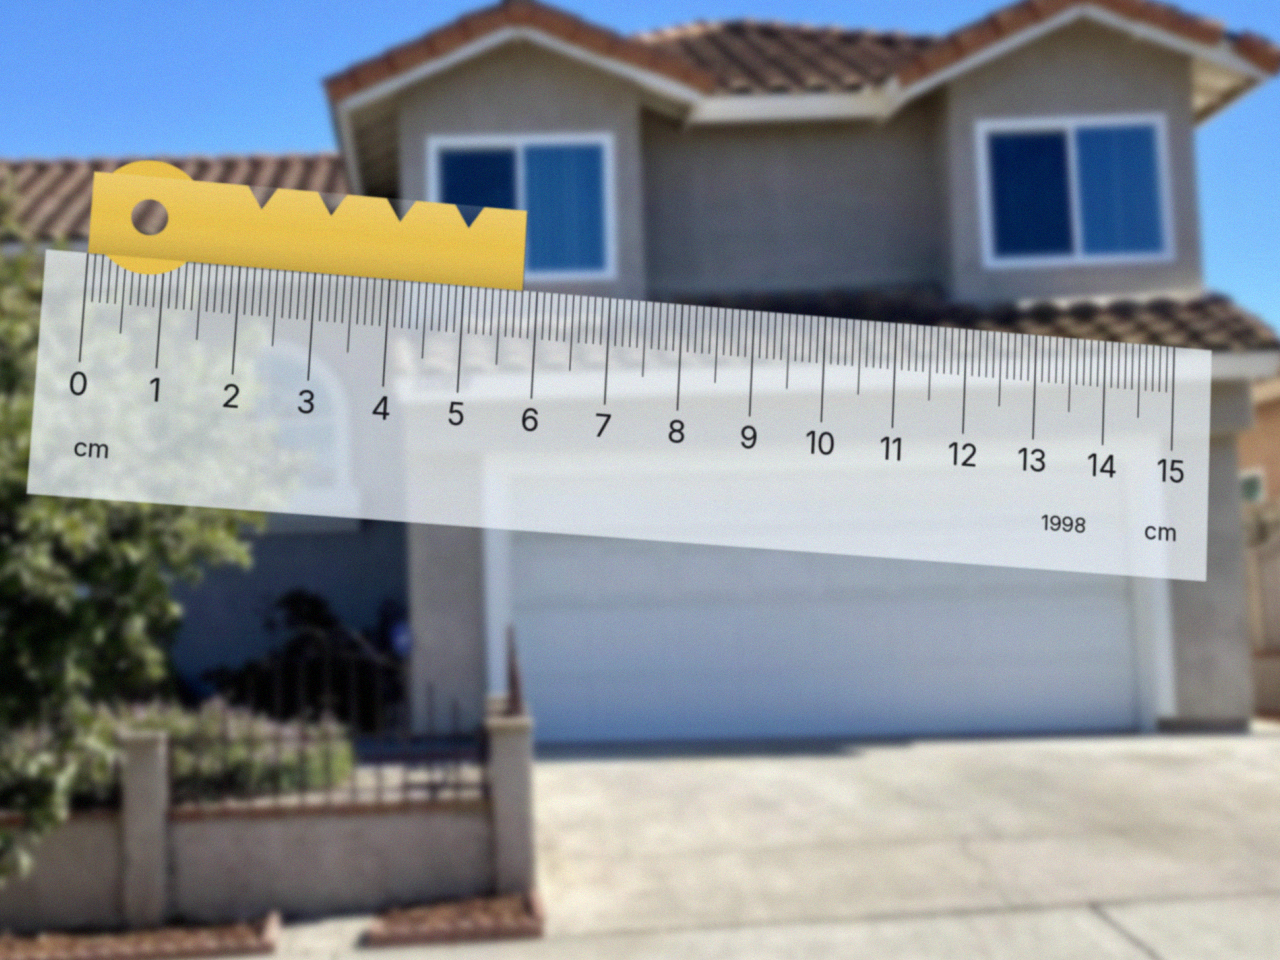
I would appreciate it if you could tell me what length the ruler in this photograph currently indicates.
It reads 5.8 cm
